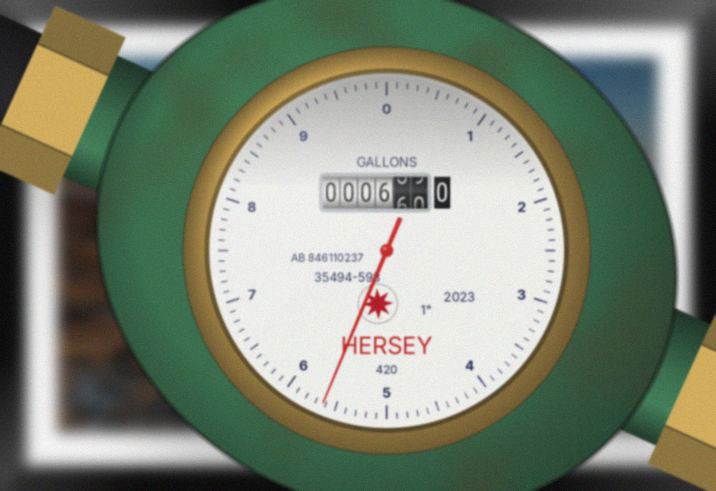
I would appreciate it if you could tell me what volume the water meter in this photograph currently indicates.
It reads 6595.6 gal
